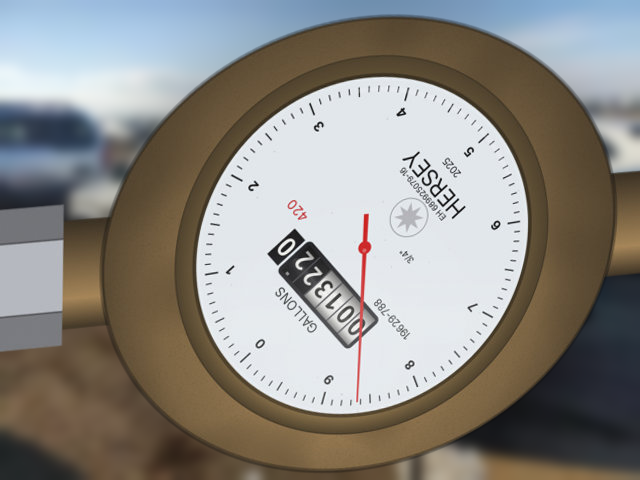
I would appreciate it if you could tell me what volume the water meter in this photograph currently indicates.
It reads 13218.6 gal
